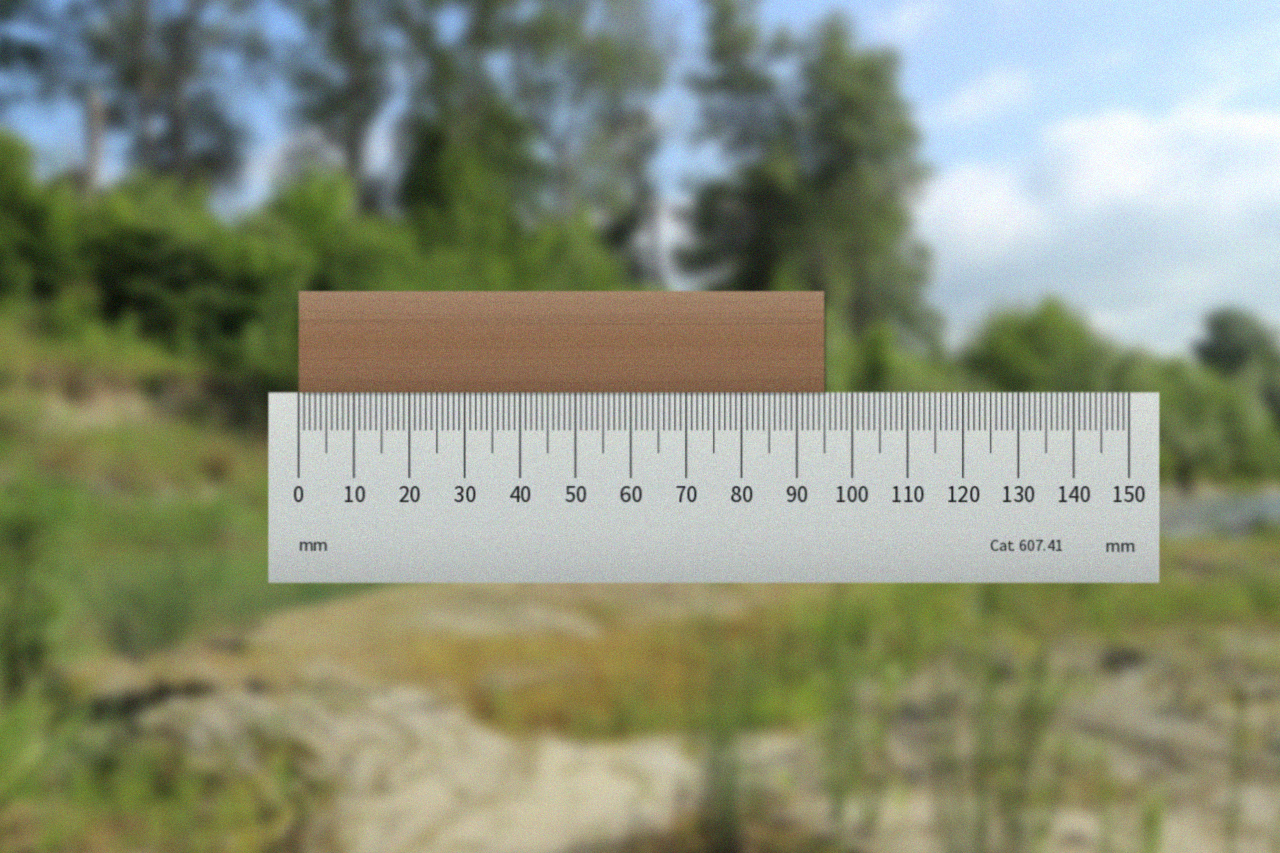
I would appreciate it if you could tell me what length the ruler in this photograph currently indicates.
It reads 95 mm
